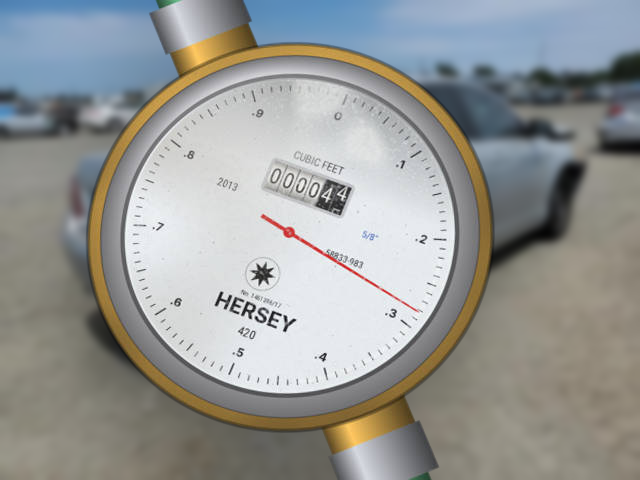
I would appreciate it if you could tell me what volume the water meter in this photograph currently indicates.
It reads 44.28 ft³
